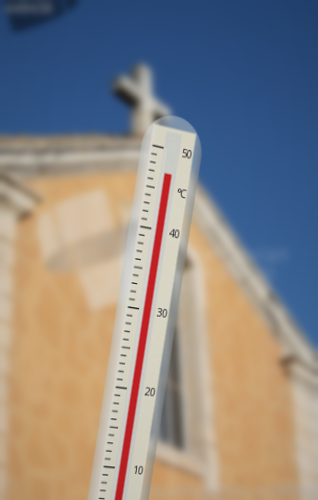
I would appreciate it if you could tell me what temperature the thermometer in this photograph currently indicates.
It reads 47 °C
